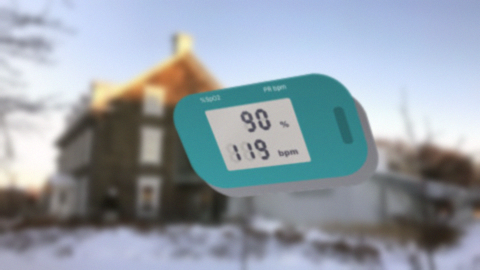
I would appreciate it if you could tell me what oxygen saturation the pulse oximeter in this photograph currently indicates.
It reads 90 %
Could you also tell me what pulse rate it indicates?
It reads 119 bpm
